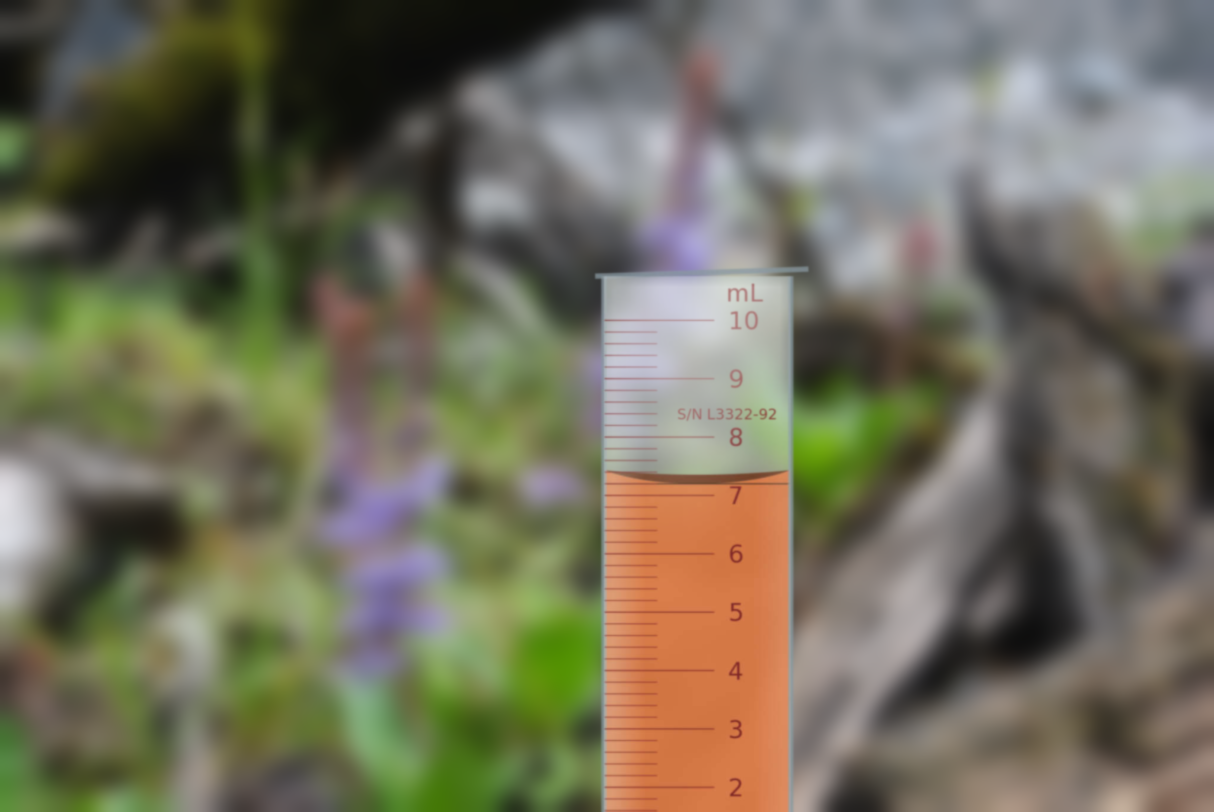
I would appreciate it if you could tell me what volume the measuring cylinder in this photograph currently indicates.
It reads 7.2 mL
